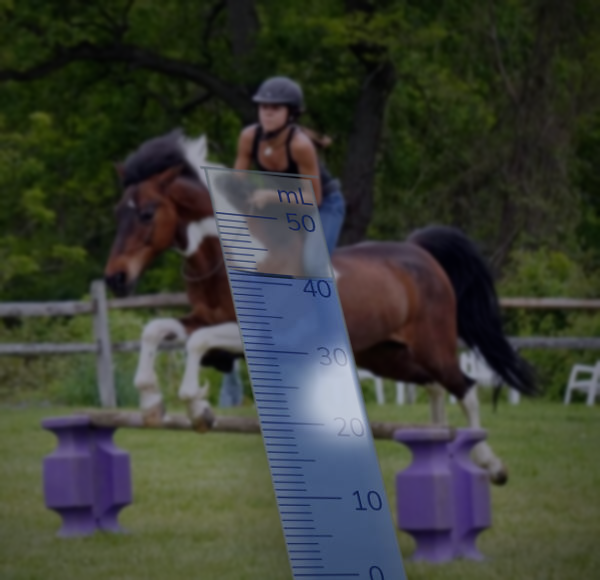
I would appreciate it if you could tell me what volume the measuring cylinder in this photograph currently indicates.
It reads 41 mL
